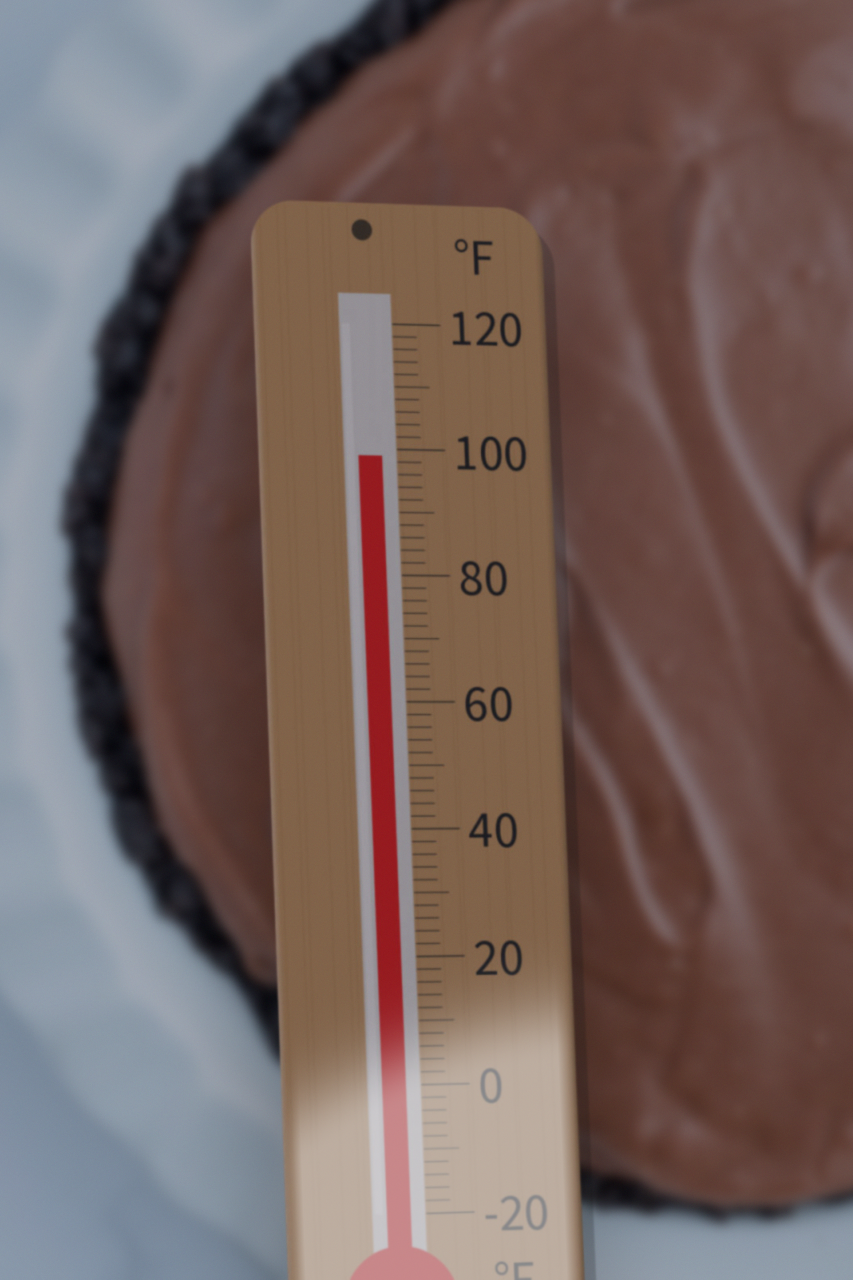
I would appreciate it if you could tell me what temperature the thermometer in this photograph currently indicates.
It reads 99 °F
